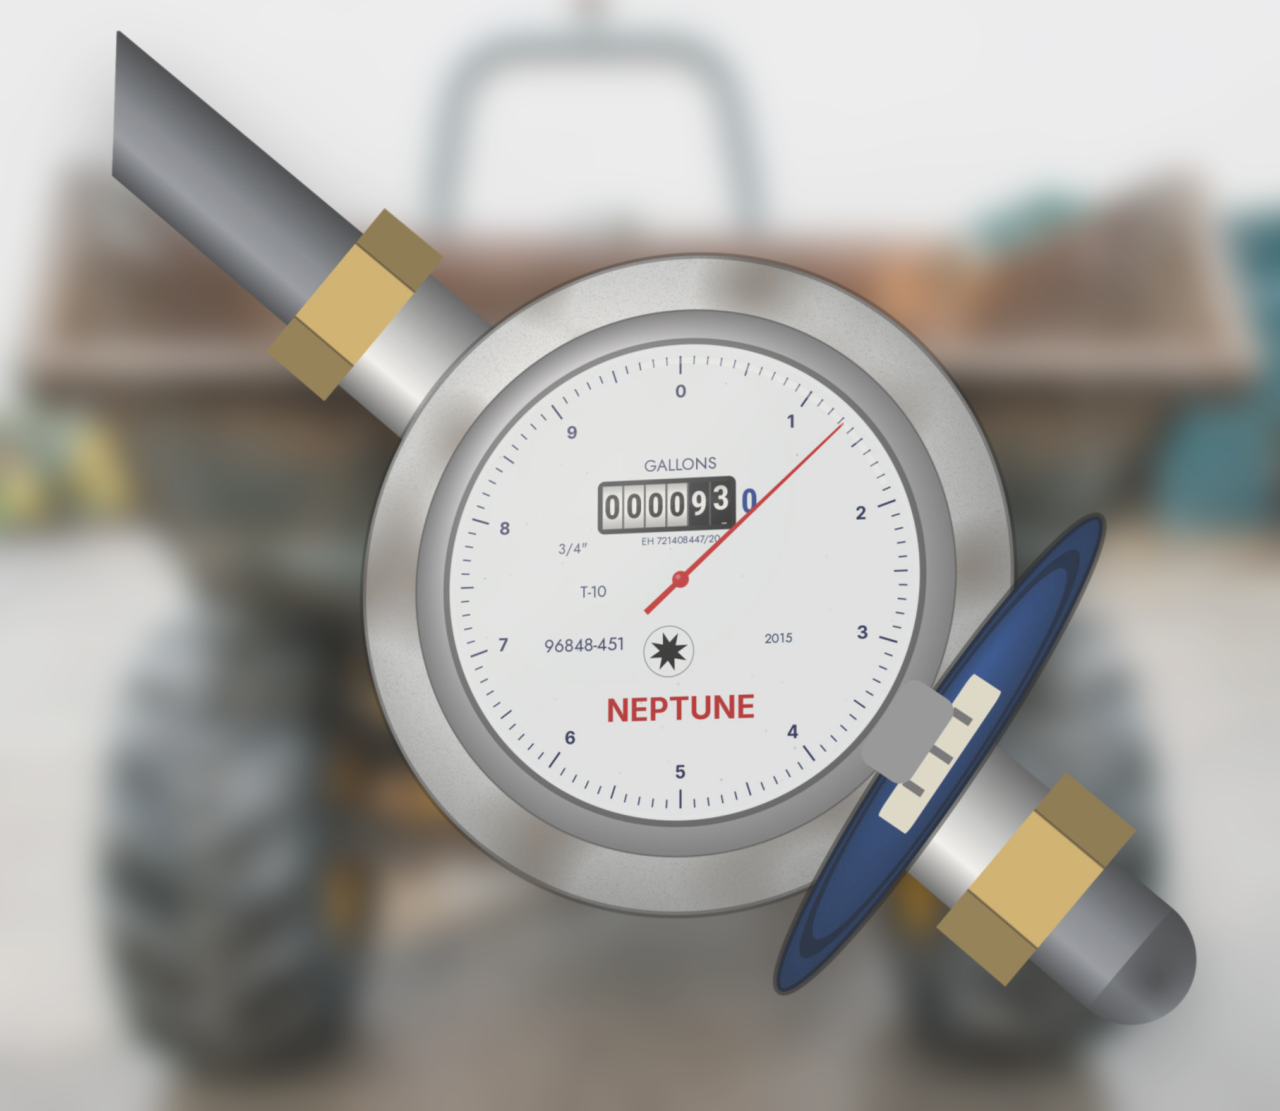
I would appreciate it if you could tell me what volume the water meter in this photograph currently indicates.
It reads 931.3 gal
